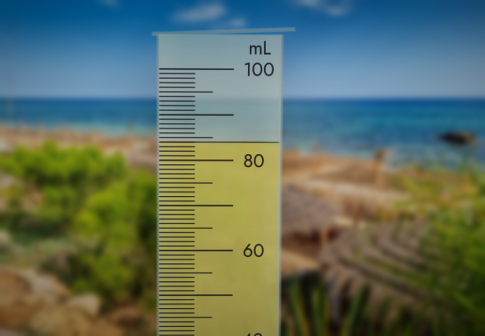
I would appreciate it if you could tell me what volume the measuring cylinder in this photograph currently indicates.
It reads 84 mL
